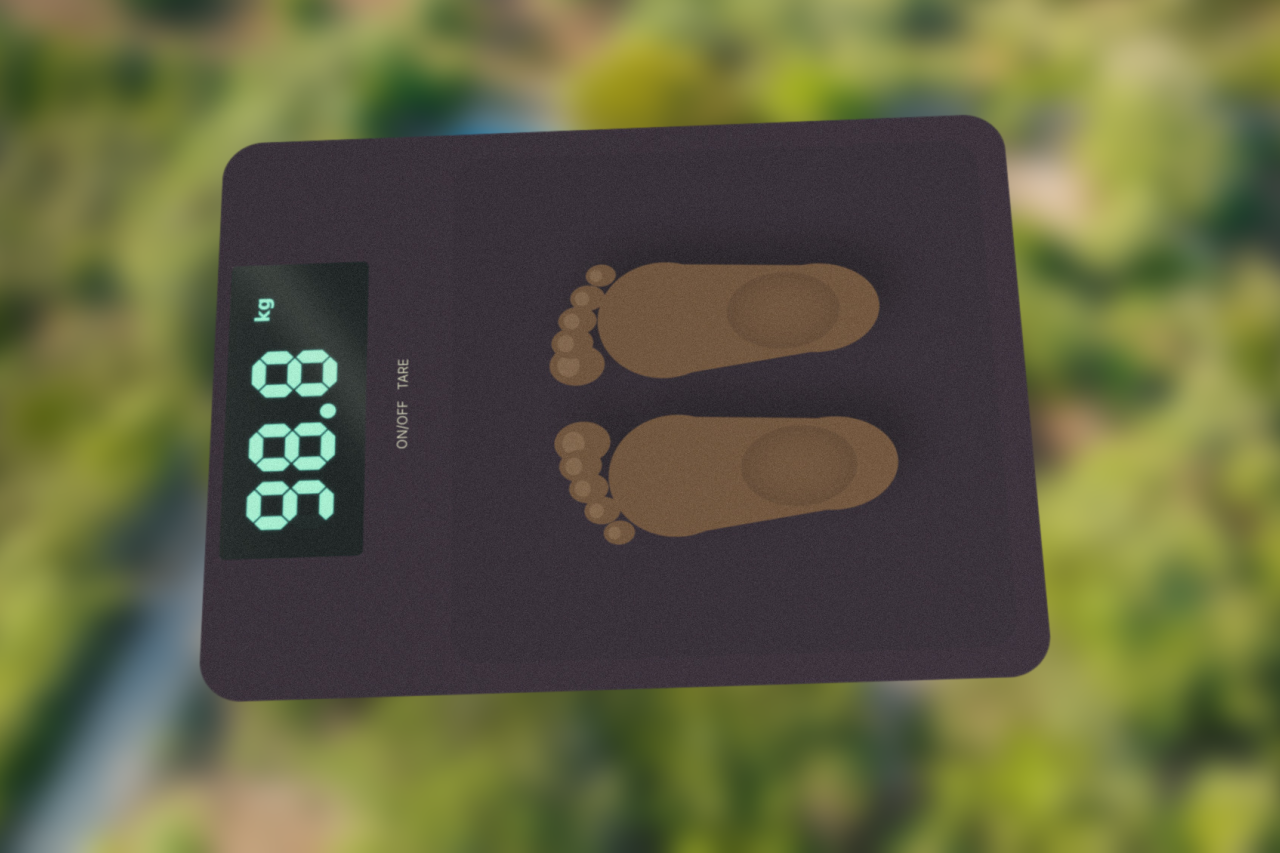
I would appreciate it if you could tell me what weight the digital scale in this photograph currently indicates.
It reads 98.8 kg
